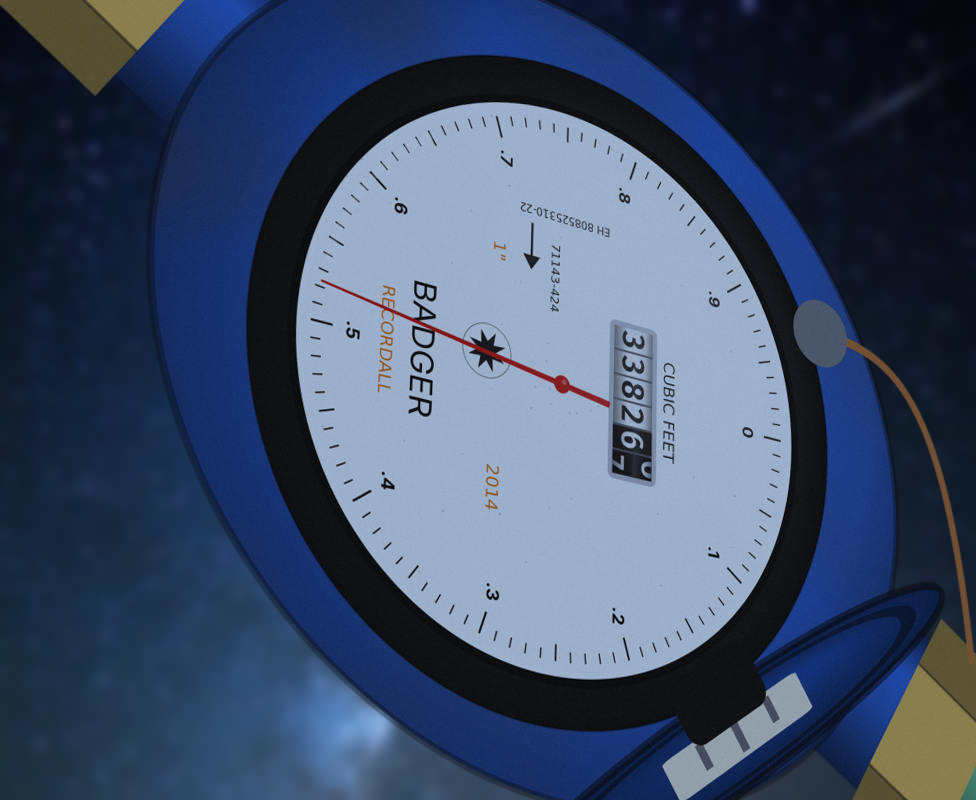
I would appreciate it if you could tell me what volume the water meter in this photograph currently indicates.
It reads 338266.52 ft³
